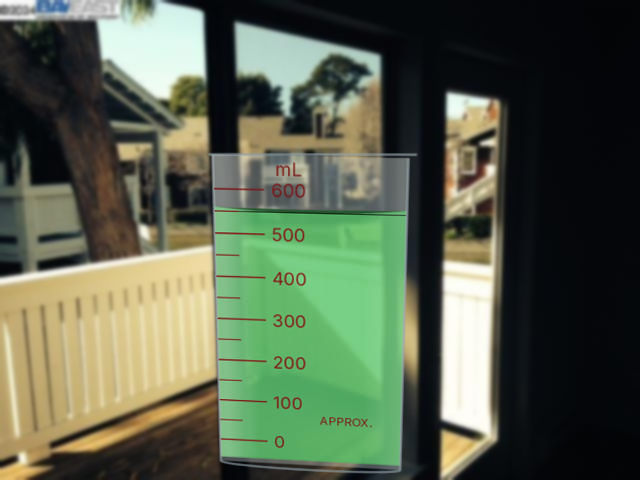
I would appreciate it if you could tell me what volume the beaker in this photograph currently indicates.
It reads 550 mL
